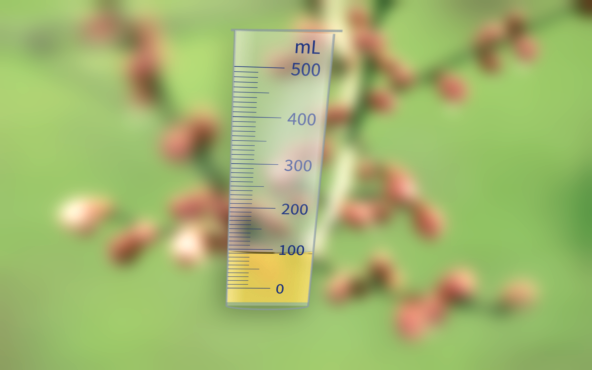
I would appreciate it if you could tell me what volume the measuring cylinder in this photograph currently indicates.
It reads 90 mL
